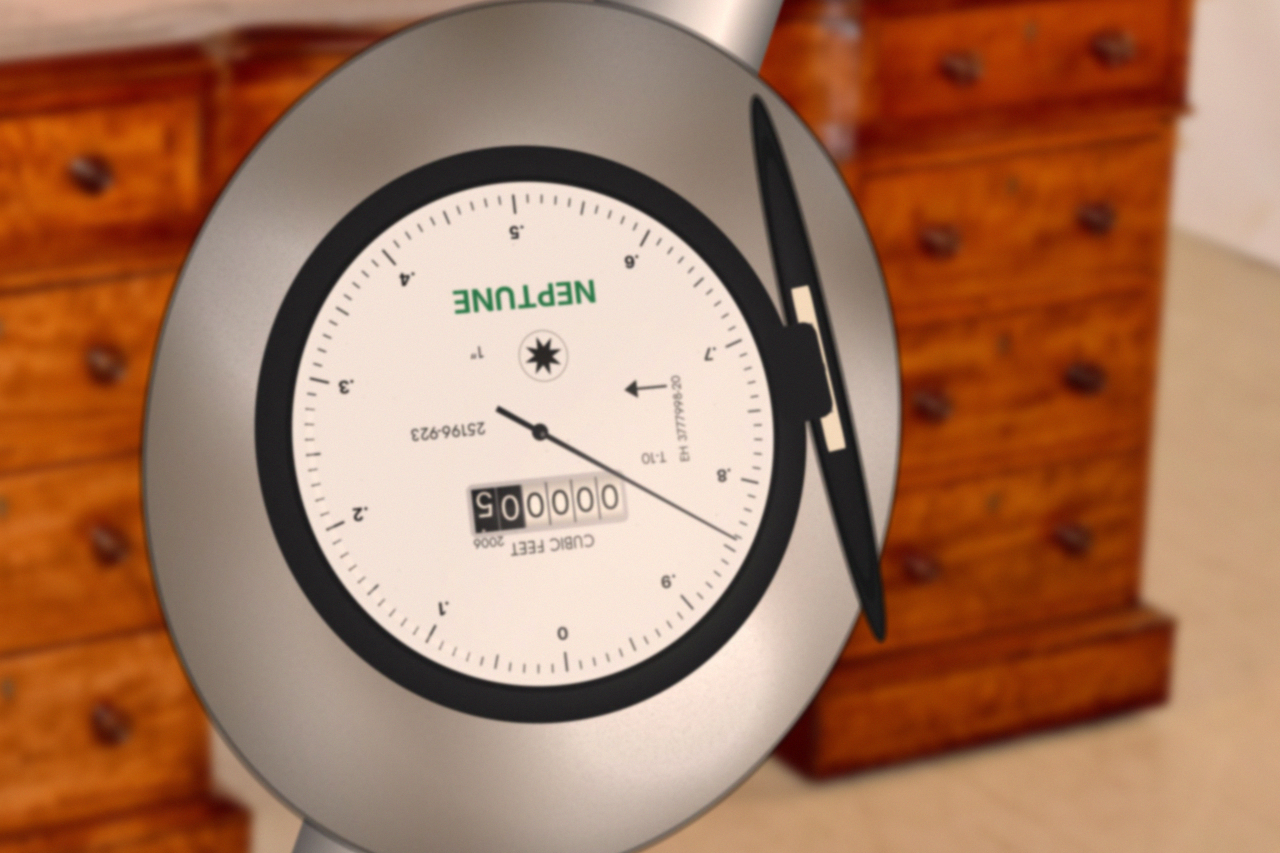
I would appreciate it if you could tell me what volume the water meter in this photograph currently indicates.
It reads 4.84 ft³
